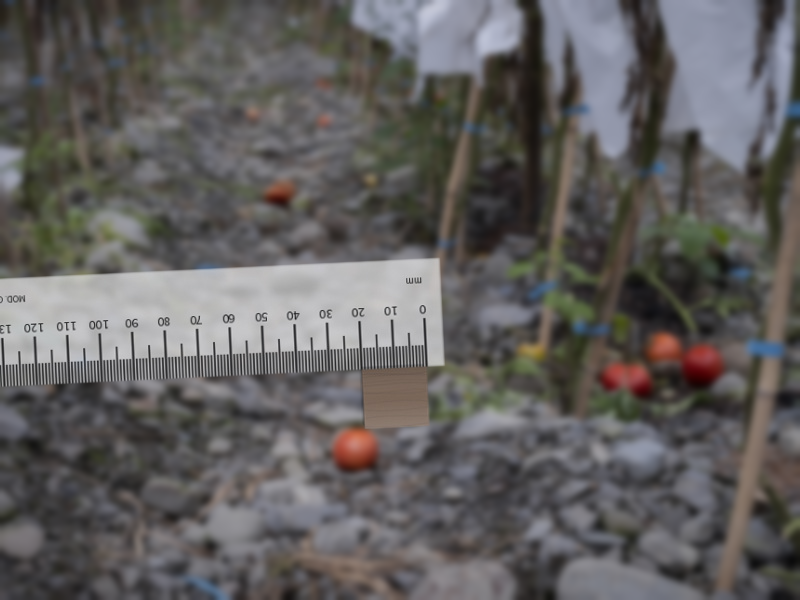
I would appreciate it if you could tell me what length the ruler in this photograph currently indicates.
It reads 20 mm
